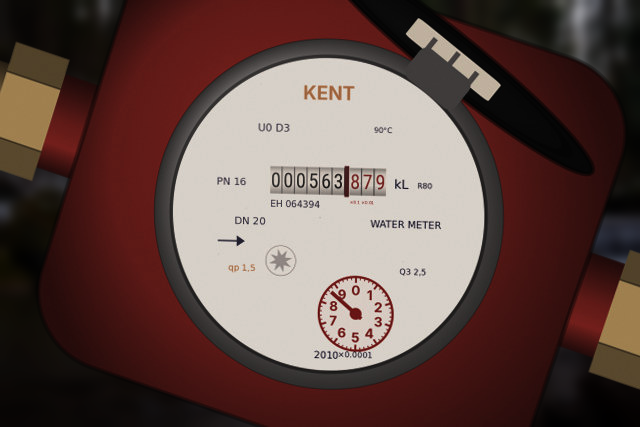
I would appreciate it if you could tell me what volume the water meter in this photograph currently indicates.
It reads 563.8798 kL
